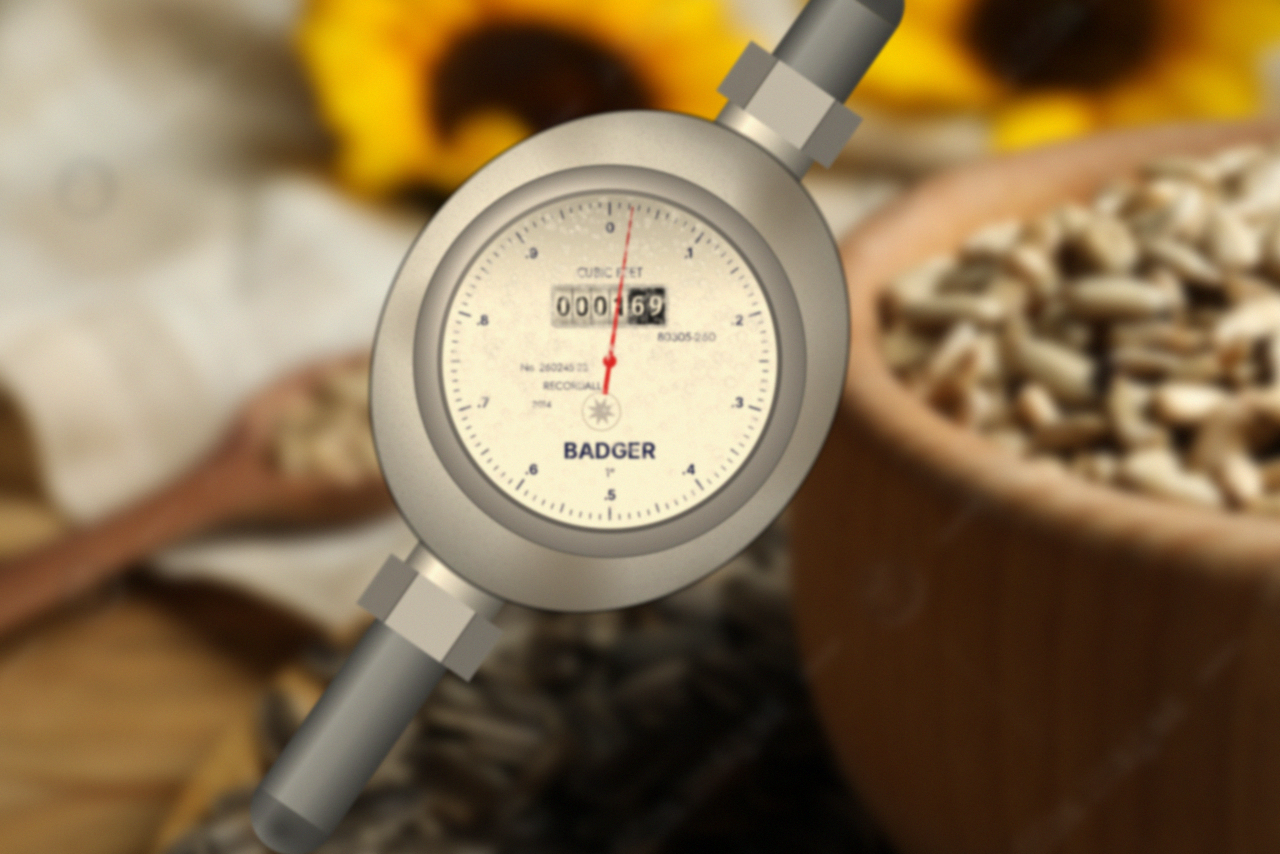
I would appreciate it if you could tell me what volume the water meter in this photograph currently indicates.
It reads 169.02 ft³
